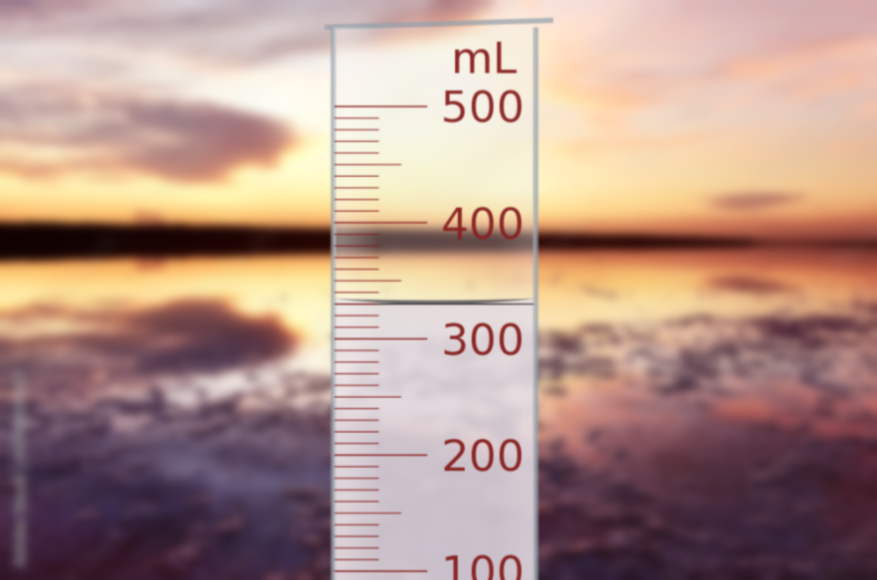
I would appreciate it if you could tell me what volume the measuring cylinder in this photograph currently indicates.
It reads 330 mL
